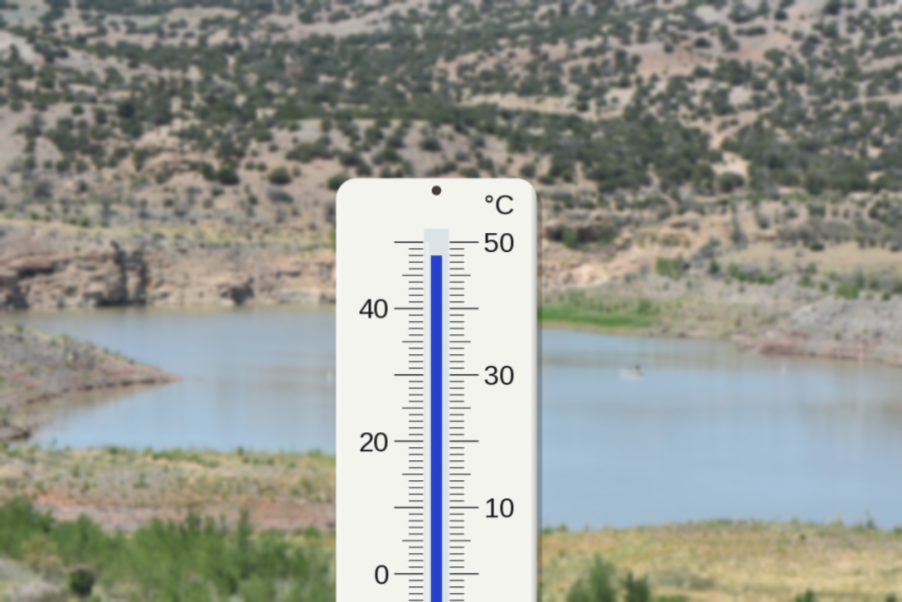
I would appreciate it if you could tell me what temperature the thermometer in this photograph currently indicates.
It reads 48 °C
